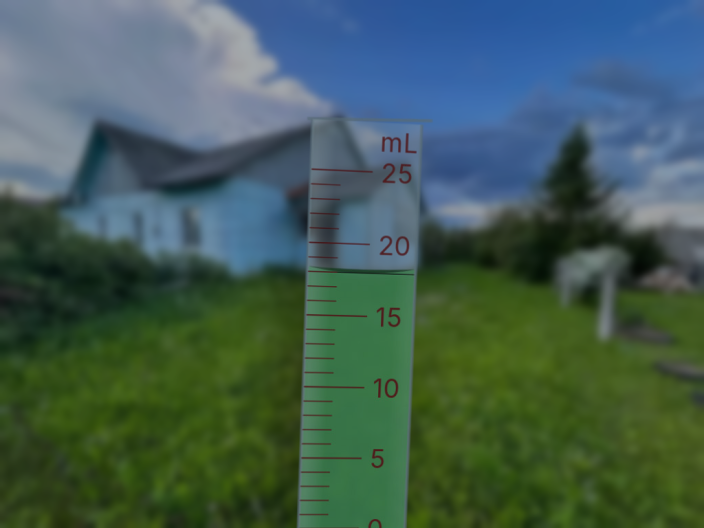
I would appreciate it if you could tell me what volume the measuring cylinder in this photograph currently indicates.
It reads 18 mL
